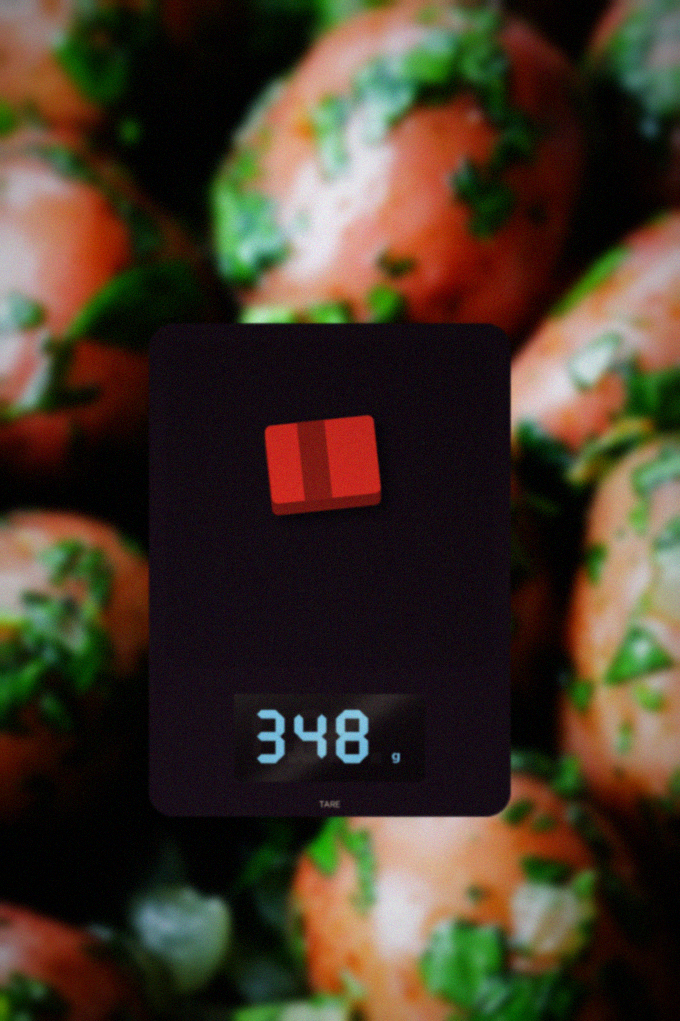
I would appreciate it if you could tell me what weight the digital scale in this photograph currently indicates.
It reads 348 g
